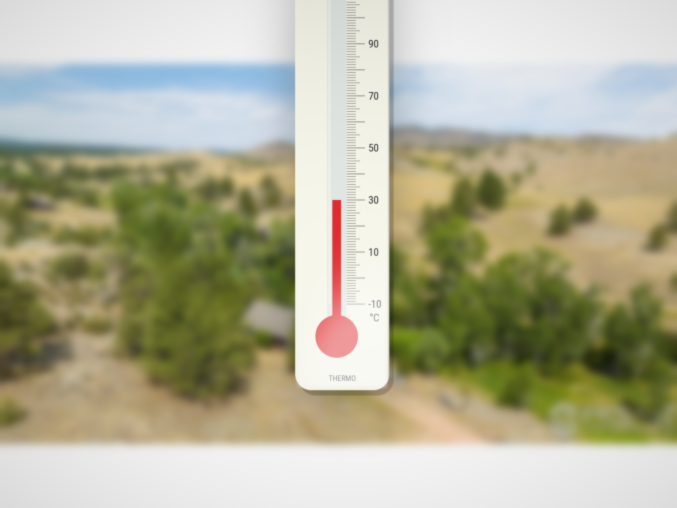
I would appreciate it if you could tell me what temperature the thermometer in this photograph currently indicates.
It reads 30 °C
